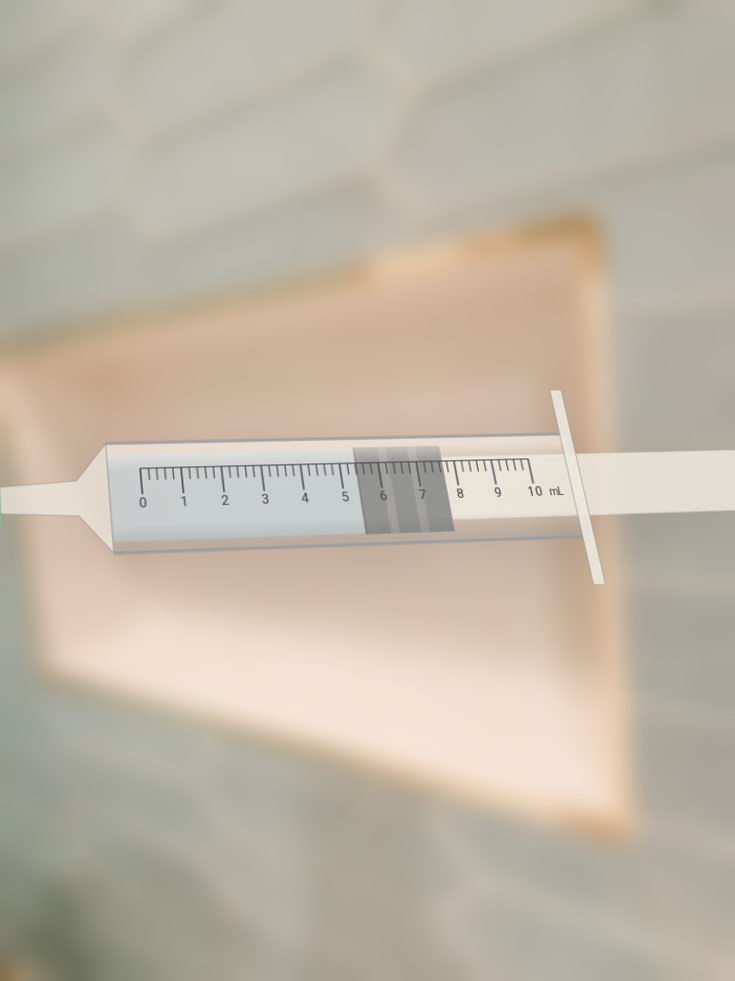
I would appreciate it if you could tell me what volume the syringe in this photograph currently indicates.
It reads 5.4 mL
